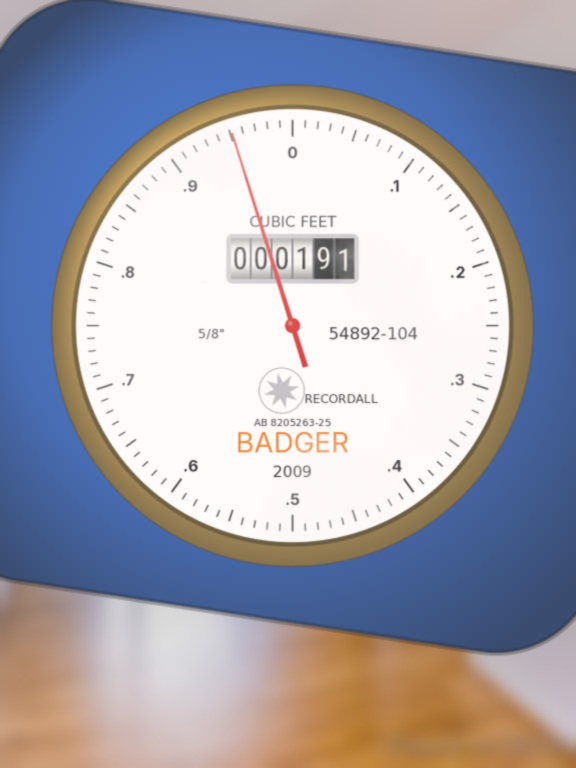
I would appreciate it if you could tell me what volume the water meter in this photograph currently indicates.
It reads 190.95 ft³
